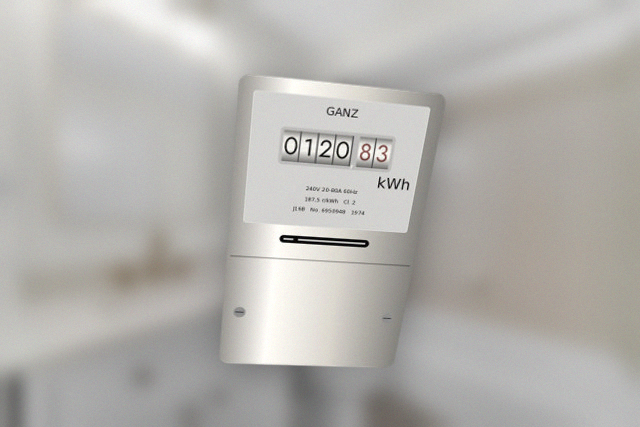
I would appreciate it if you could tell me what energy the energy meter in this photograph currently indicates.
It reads 120.83 kWh
